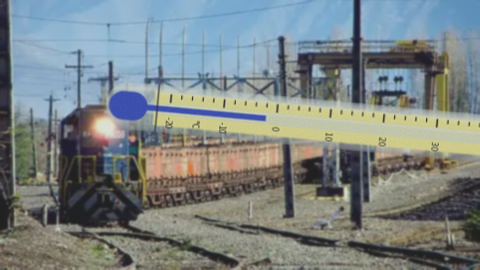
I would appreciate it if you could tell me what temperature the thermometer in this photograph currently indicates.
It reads -2 °C
